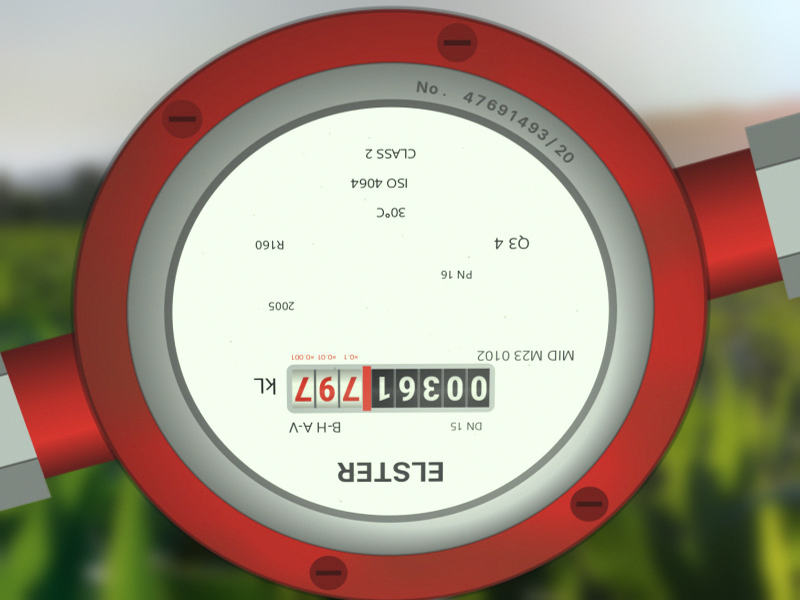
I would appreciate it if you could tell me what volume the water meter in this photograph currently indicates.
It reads 361.797 kL
